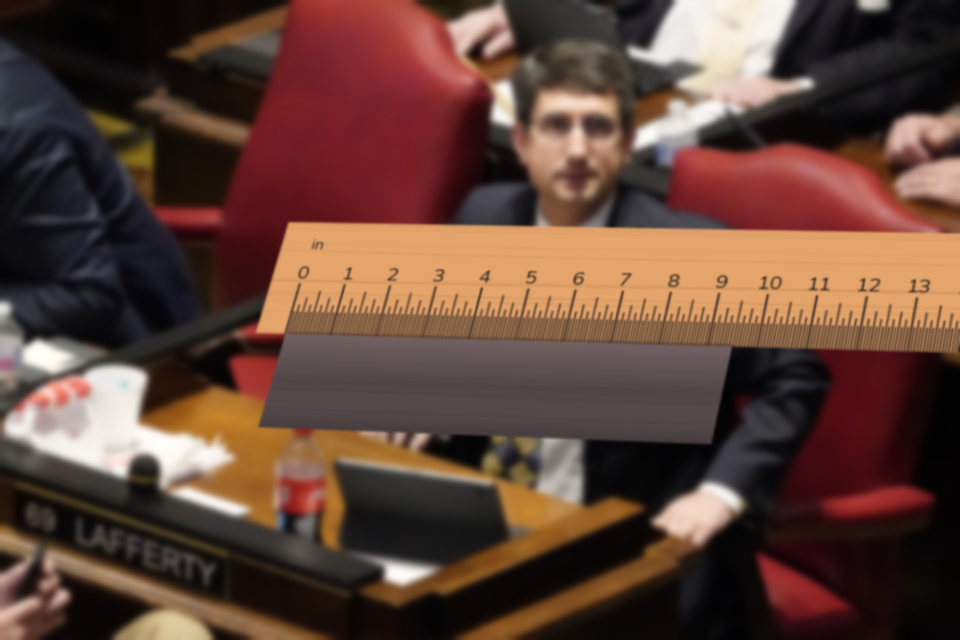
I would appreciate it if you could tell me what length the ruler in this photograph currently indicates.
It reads 9.5 in
